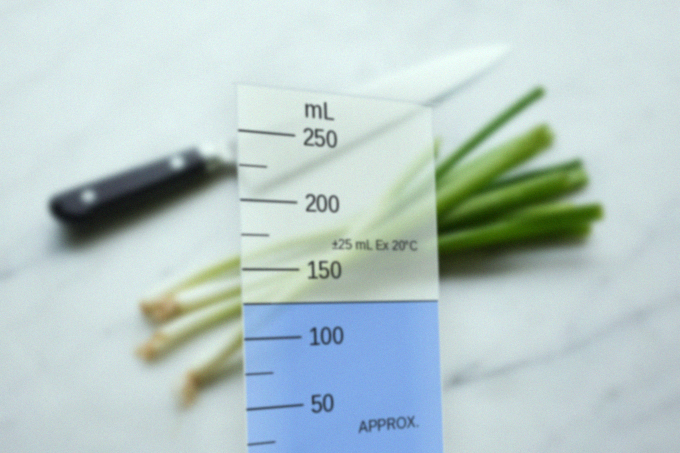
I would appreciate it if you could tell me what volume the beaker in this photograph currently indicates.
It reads 125 mL
